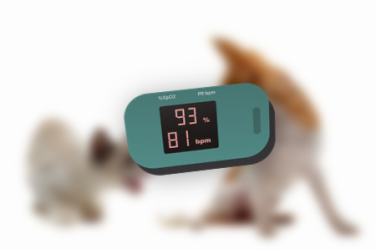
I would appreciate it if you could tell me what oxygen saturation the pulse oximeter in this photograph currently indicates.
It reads 93 %
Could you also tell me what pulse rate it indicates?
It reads 81 bpm
